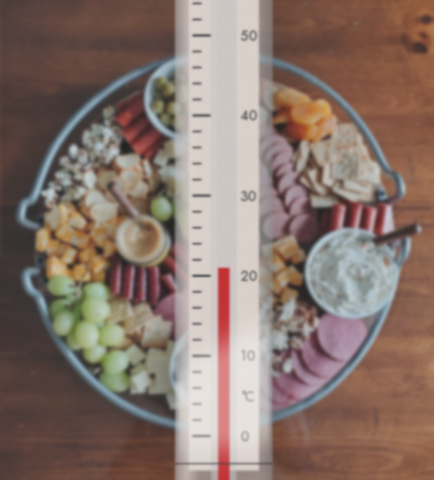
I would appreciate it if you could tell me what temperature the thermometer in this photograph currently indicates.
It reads 21 °C
